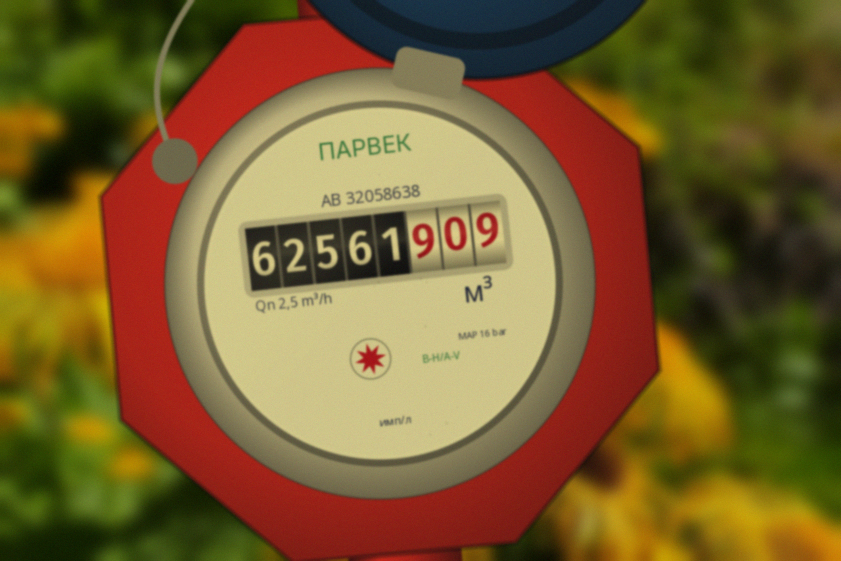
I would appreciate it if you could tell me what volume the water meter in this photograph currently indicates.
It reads 62561.909 m³
